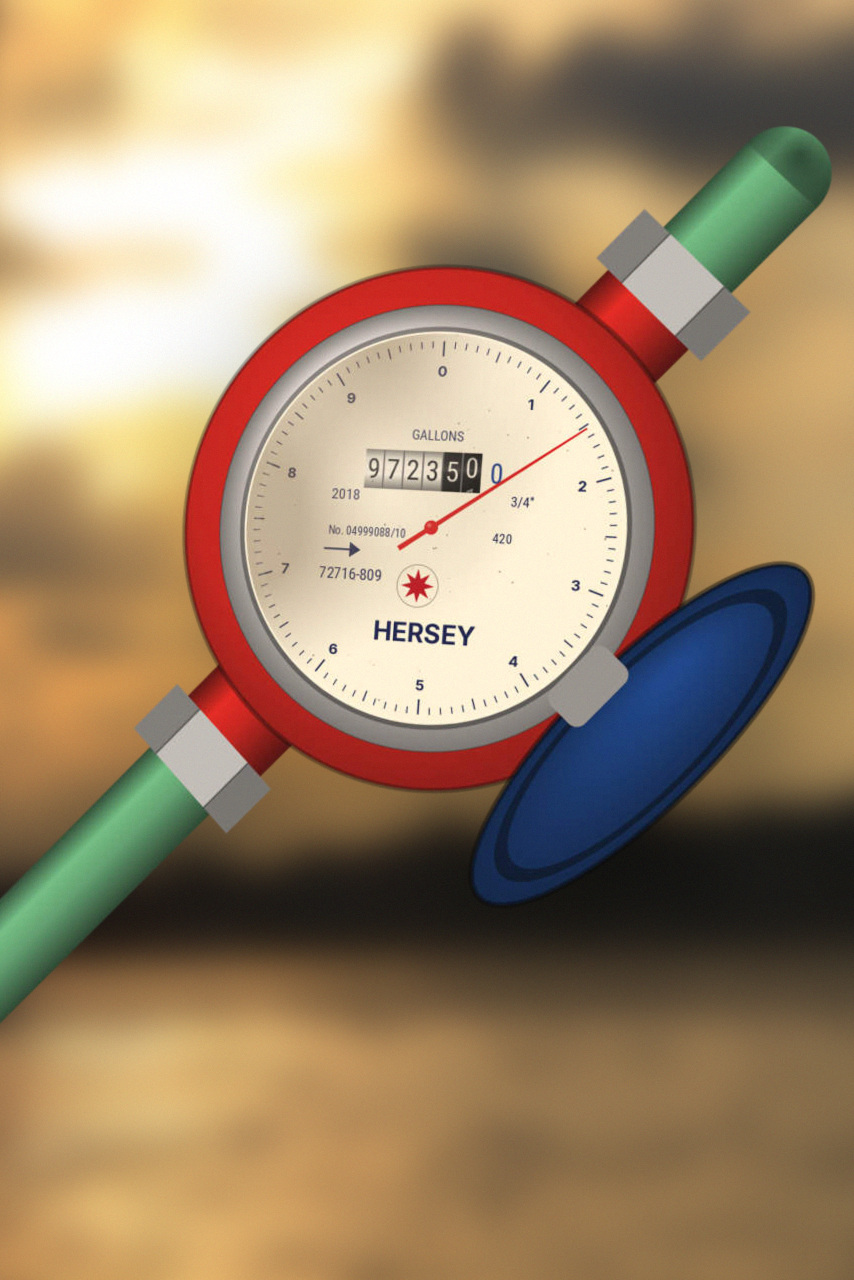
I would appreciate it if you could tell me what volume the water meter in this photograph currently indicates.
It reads 9723501.5 gal
